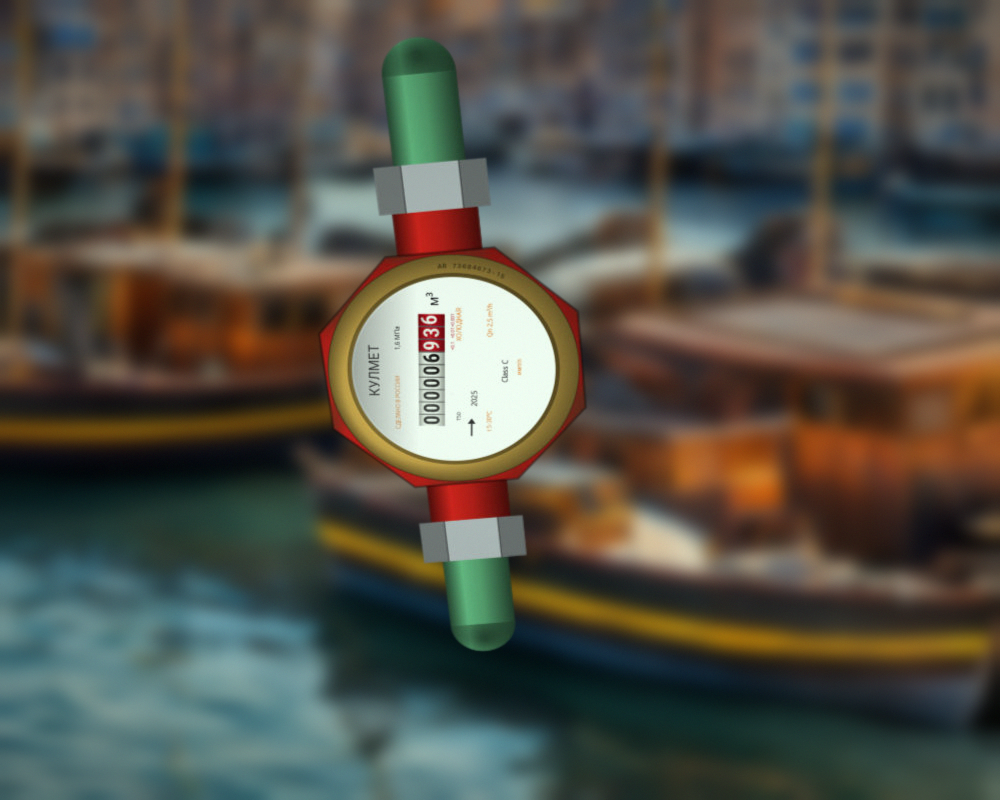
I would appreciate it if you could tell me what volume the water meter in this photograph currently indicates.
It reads 6.936 m³
